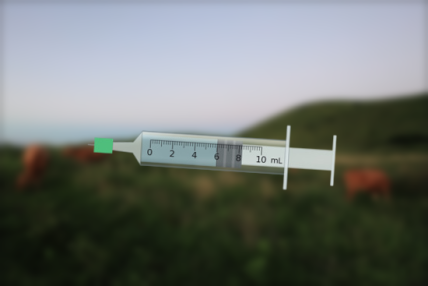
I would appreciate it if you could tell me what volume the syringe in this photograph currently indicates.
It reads 6 mL
